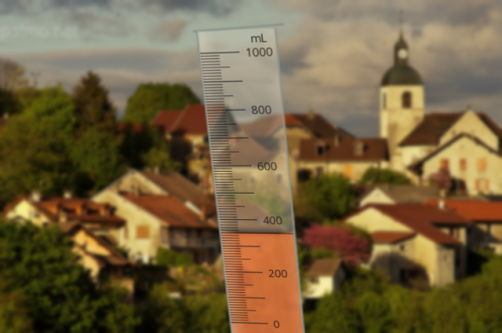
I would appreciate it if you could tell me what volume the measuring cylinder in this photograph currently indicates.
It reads 350 mL
